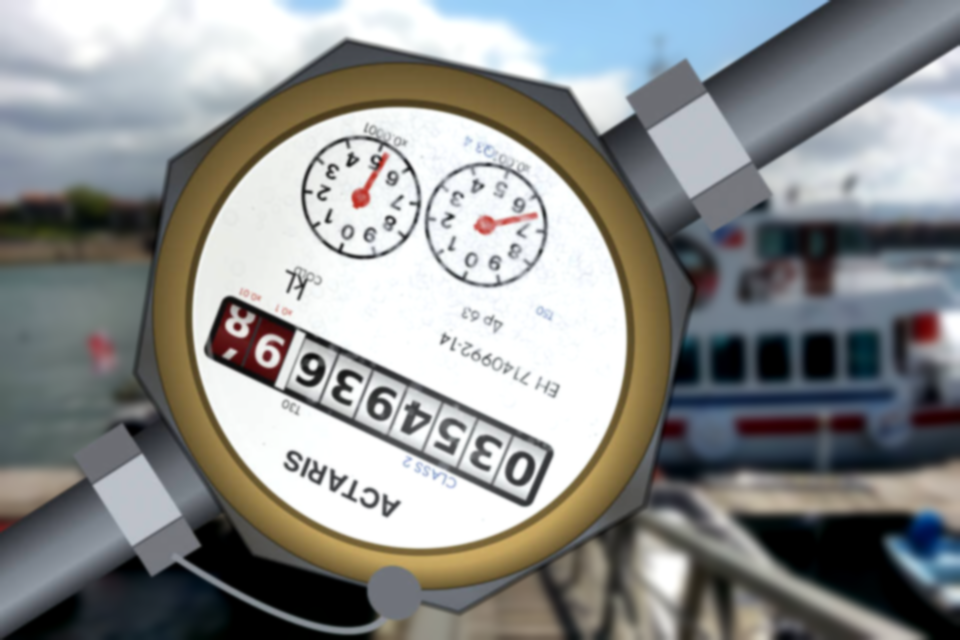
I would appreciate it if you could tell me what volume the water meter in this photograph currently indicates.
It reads 354936.9765 kL
